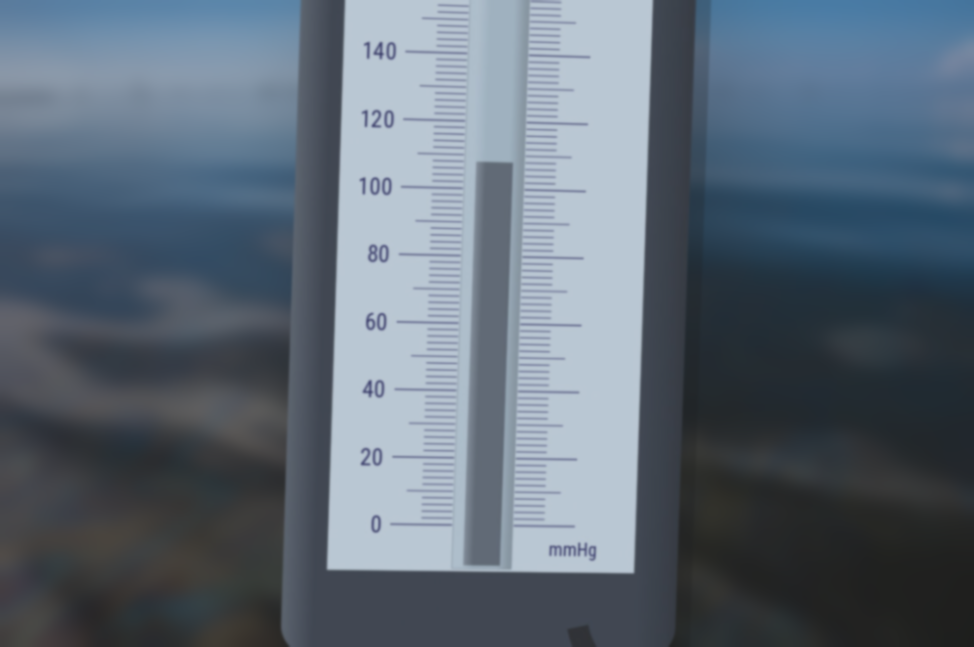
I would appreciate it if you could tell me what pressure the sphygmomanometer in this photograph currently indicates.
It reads 108 mmHg
